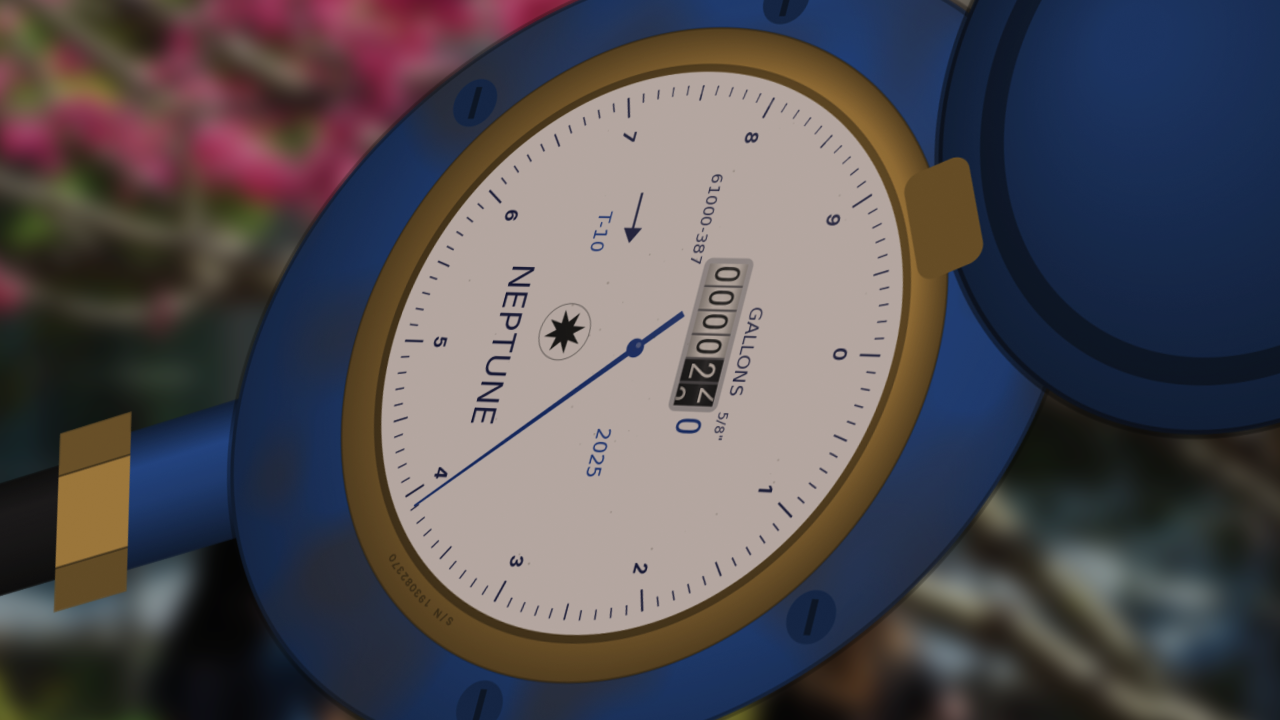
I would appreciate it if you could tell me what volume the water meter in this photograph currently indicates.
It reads 223.9 gal
